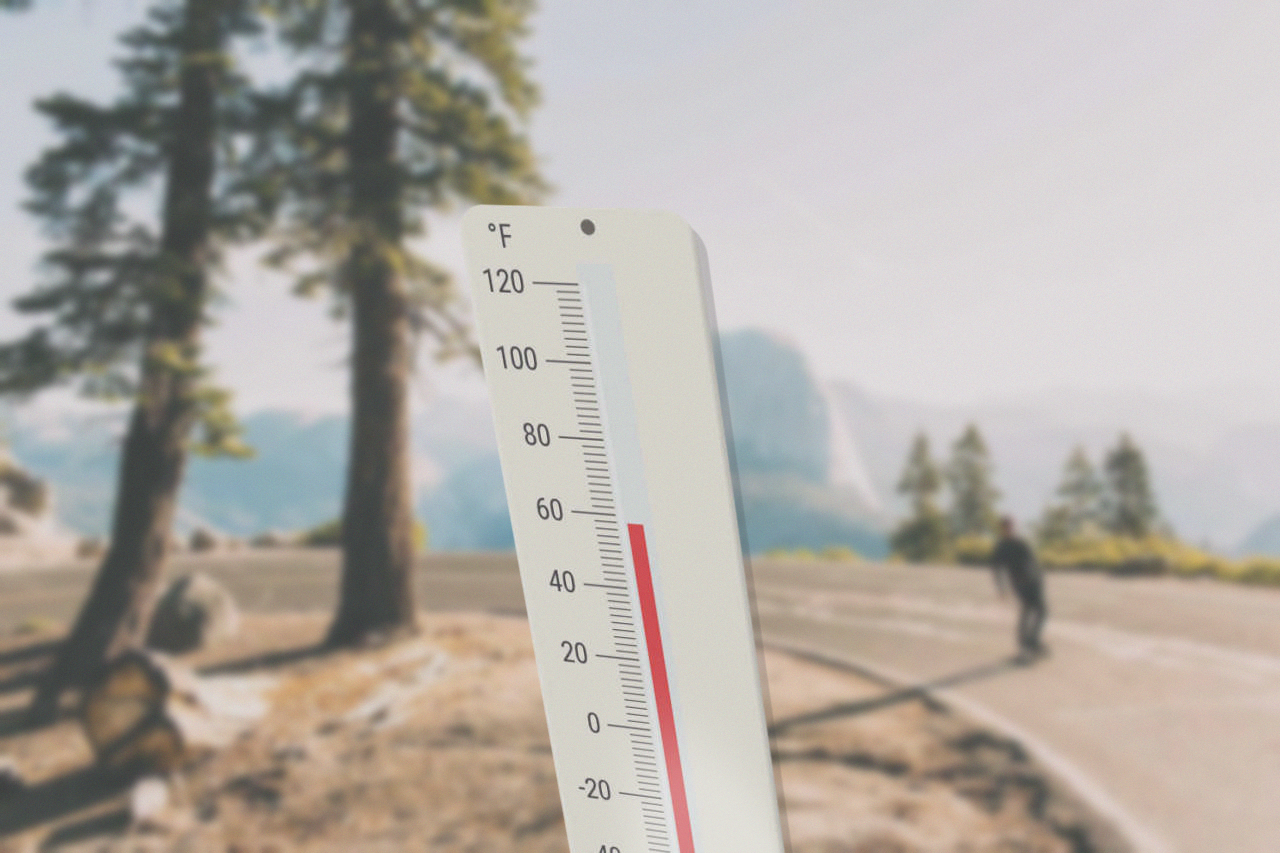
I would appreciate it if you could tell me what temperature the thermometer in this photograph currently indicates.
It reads 58 °F
